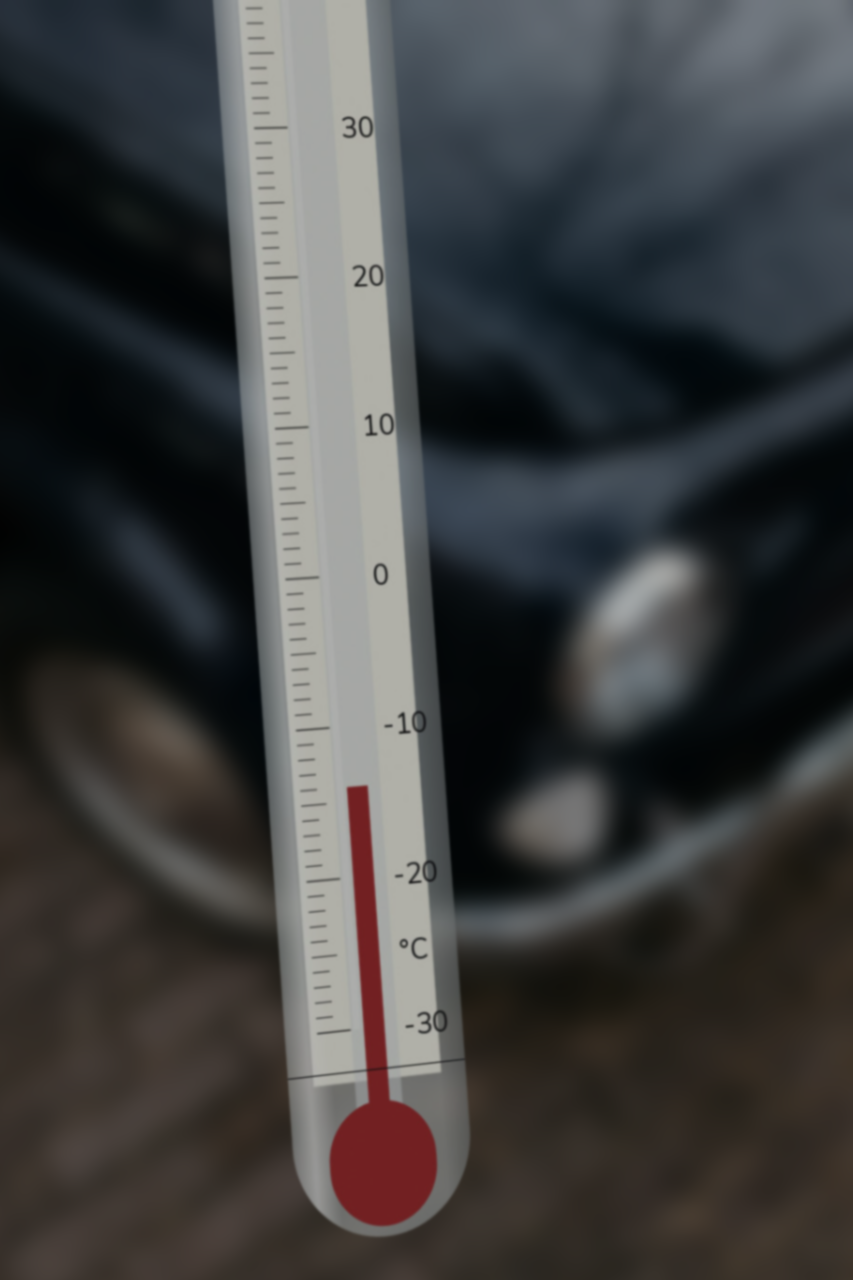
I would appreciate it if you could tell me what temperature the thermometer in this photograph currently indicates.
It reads -14 °C
